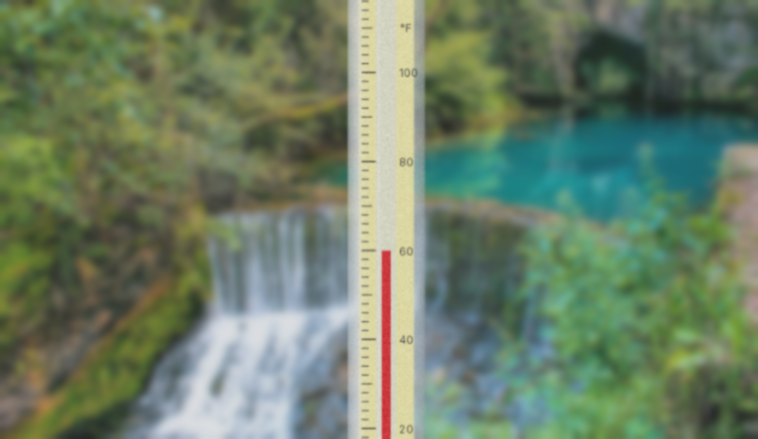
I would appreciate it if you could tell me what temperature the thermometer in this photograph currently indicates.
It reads 60 °F
